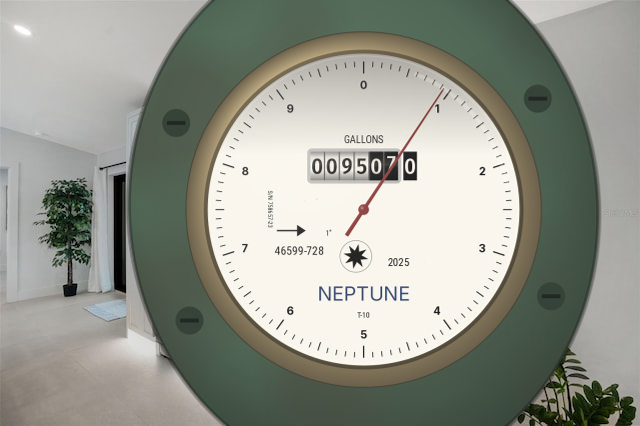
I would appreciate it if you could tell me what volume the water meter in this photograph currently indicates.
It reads 95070.9 gal
